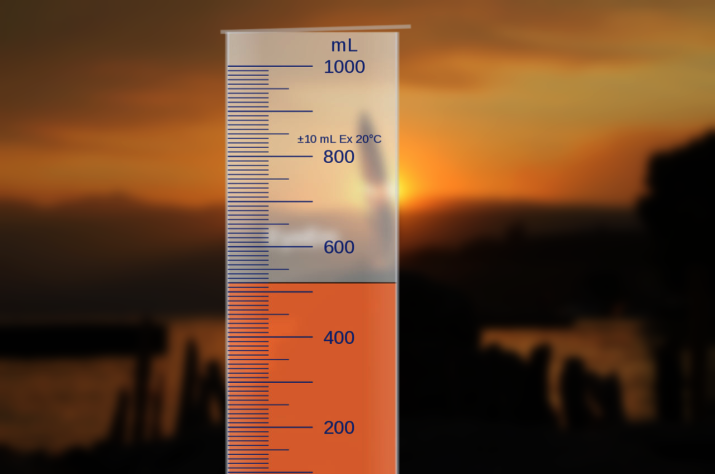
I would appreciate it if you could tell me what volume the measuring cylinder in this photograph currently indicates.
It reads 520 mL
